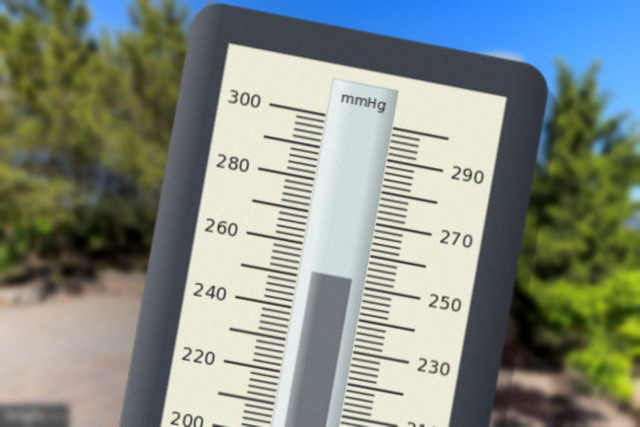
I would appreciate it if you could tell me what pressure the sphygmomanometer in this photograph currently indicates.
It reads 252 mmHg
